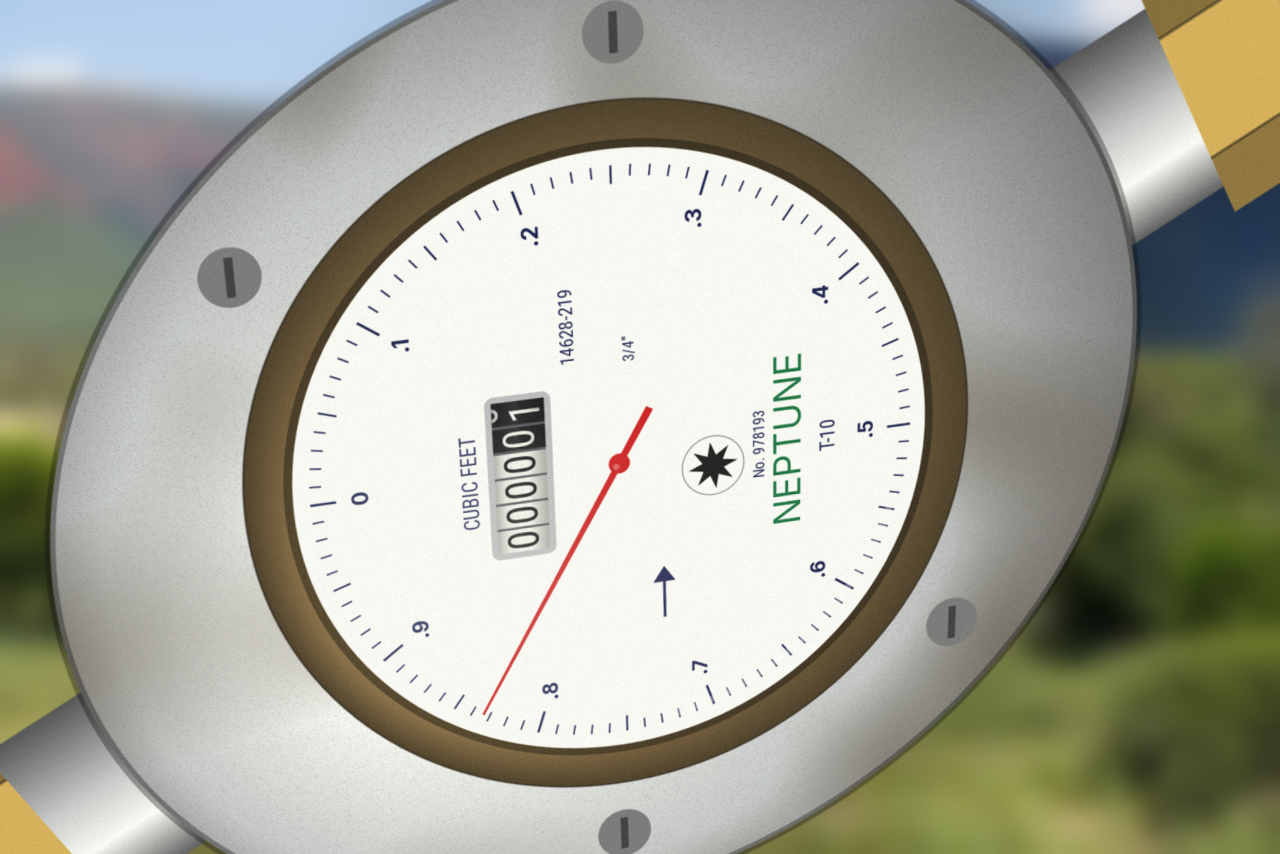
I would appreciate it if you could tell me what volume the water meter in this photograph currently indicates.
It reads 0.83 ft³
